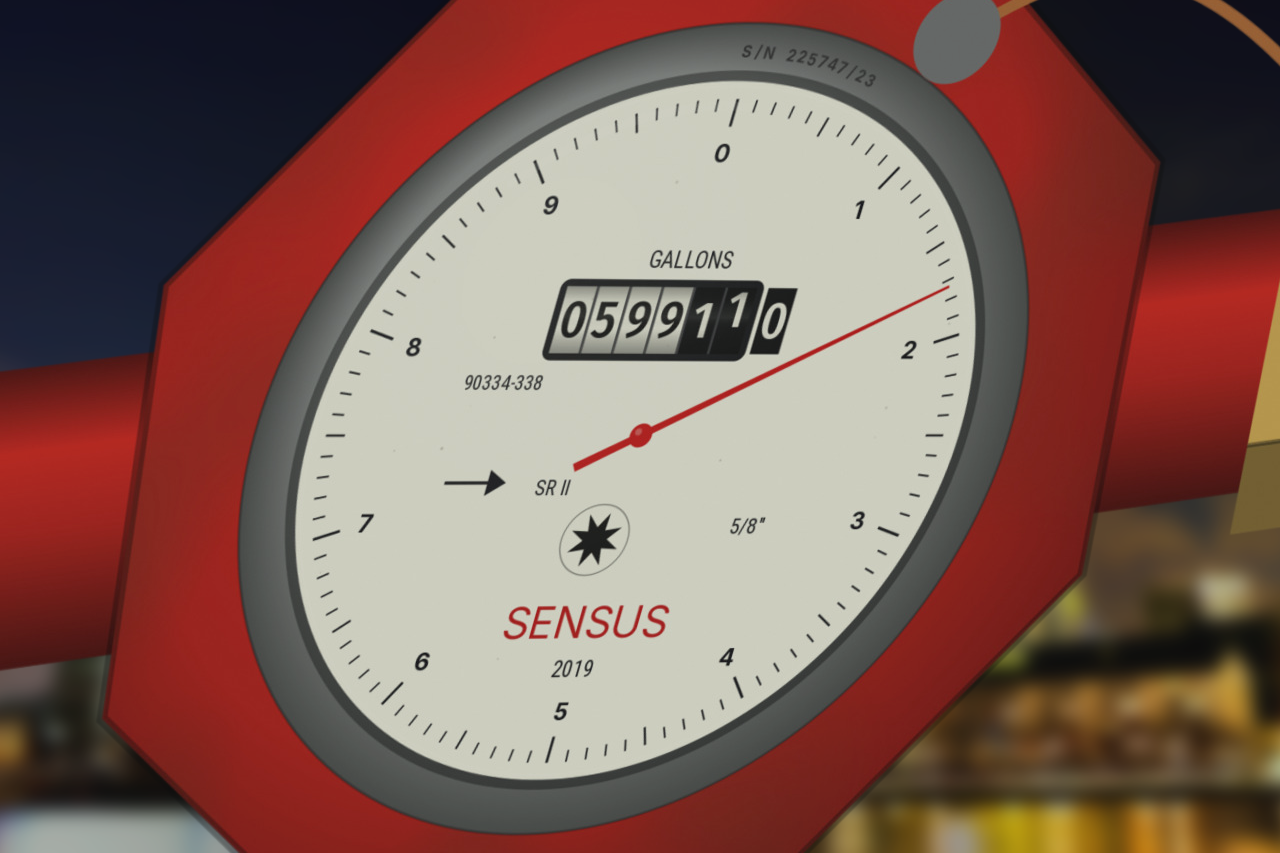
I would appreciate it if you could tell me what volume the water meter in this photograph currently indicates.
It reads 599111.7 gal
